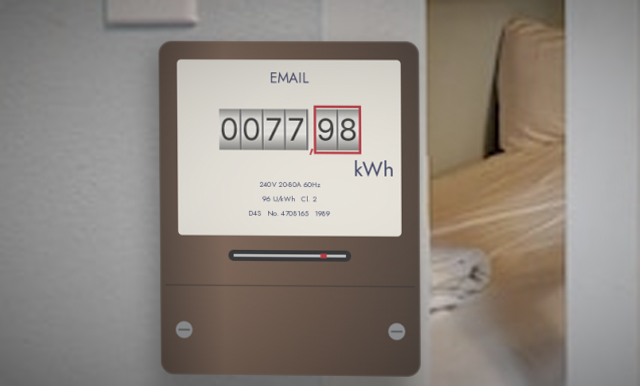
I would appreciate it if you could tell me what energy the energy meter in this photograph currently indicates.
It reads 77.98 kWh
